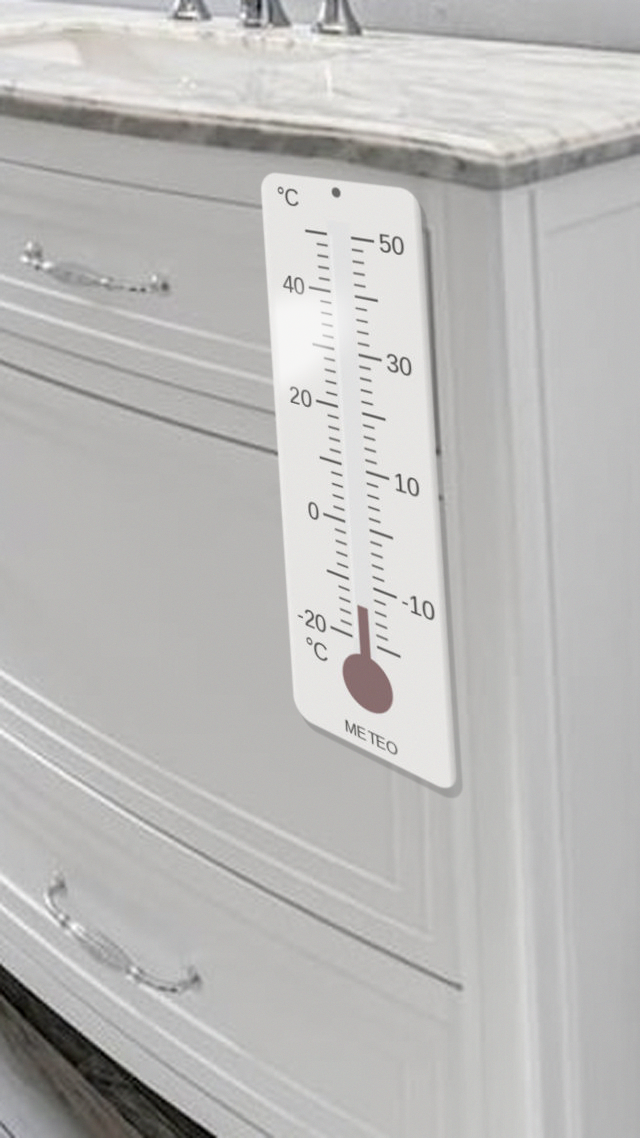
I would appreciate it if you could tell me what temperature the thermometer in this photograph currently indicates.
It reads -14 °C
